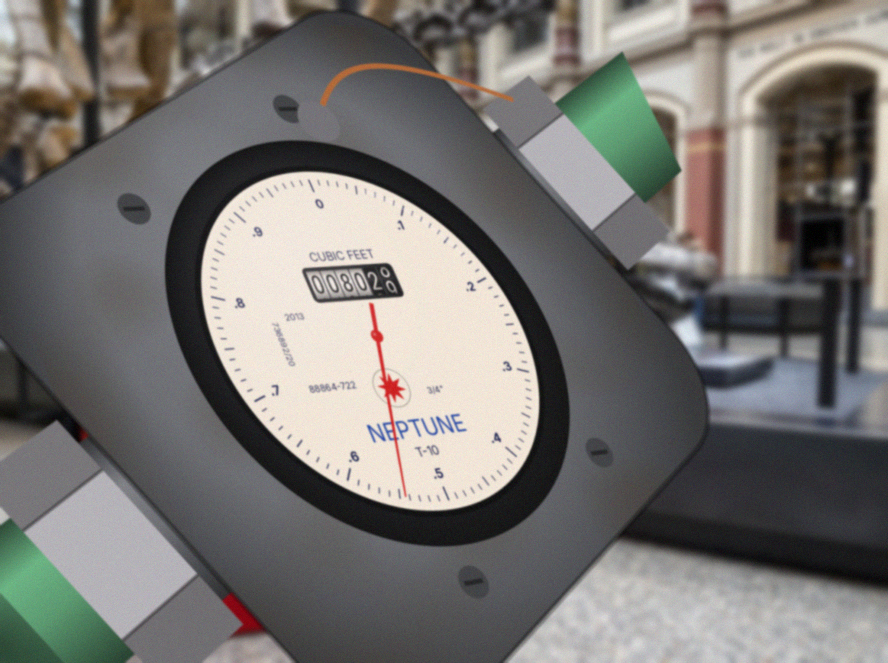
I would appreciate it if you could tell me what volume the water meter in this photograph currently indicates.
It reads 8028.54 ft³
